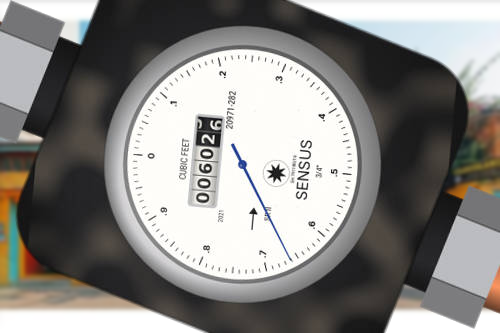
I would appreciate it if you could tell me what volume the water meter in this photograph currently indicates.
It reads 6025.66 ft³
